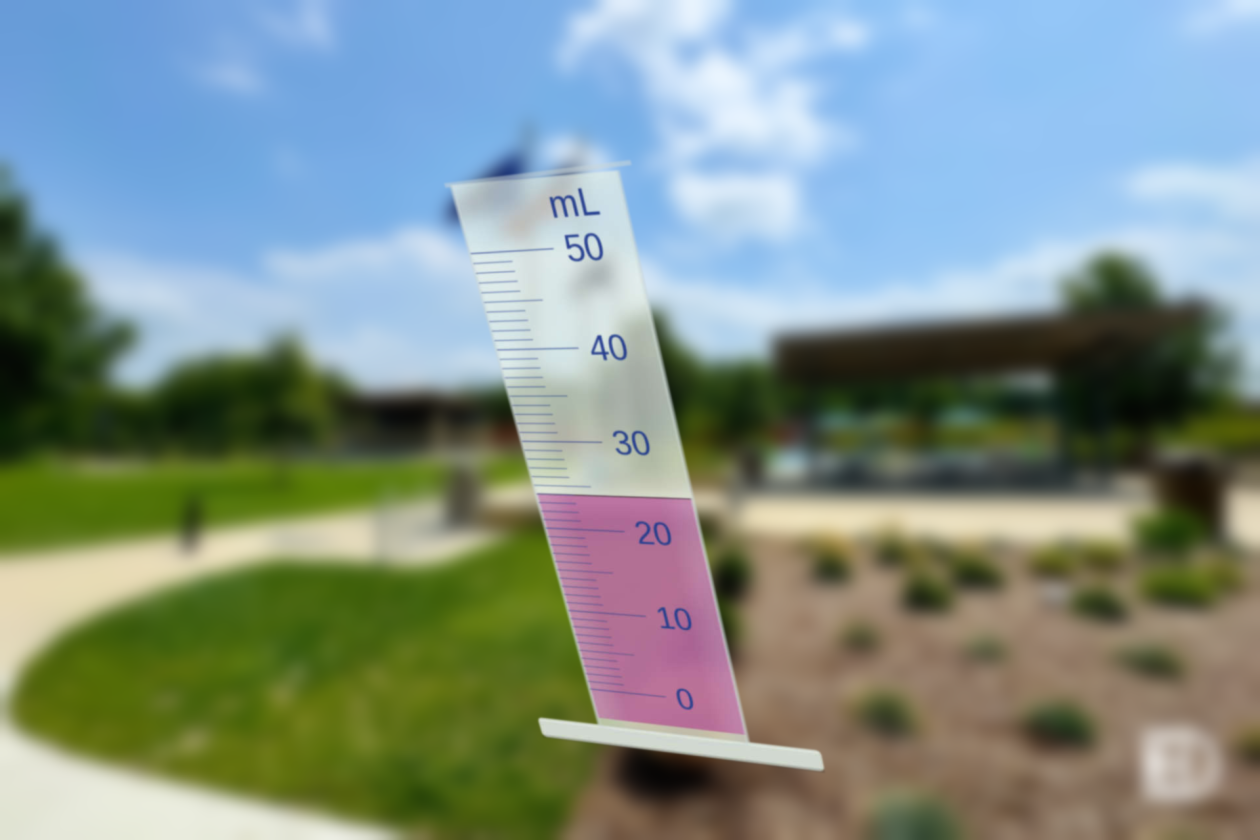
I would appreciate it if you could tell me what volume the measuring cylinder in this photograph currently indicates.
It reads 24 mL
